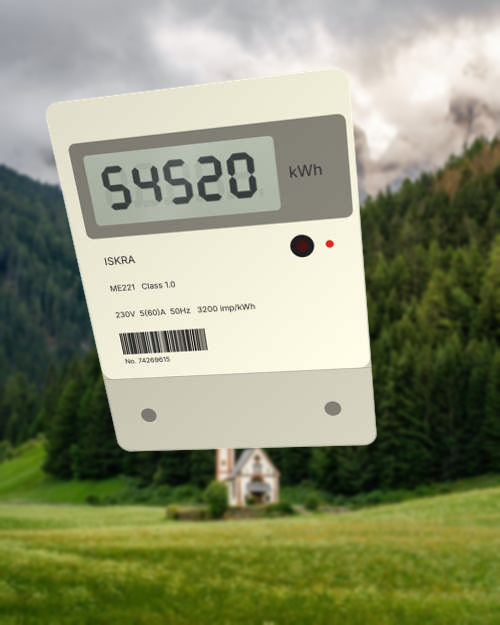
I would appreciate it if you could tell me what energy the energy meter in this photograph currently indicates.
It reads 54520 kWh
